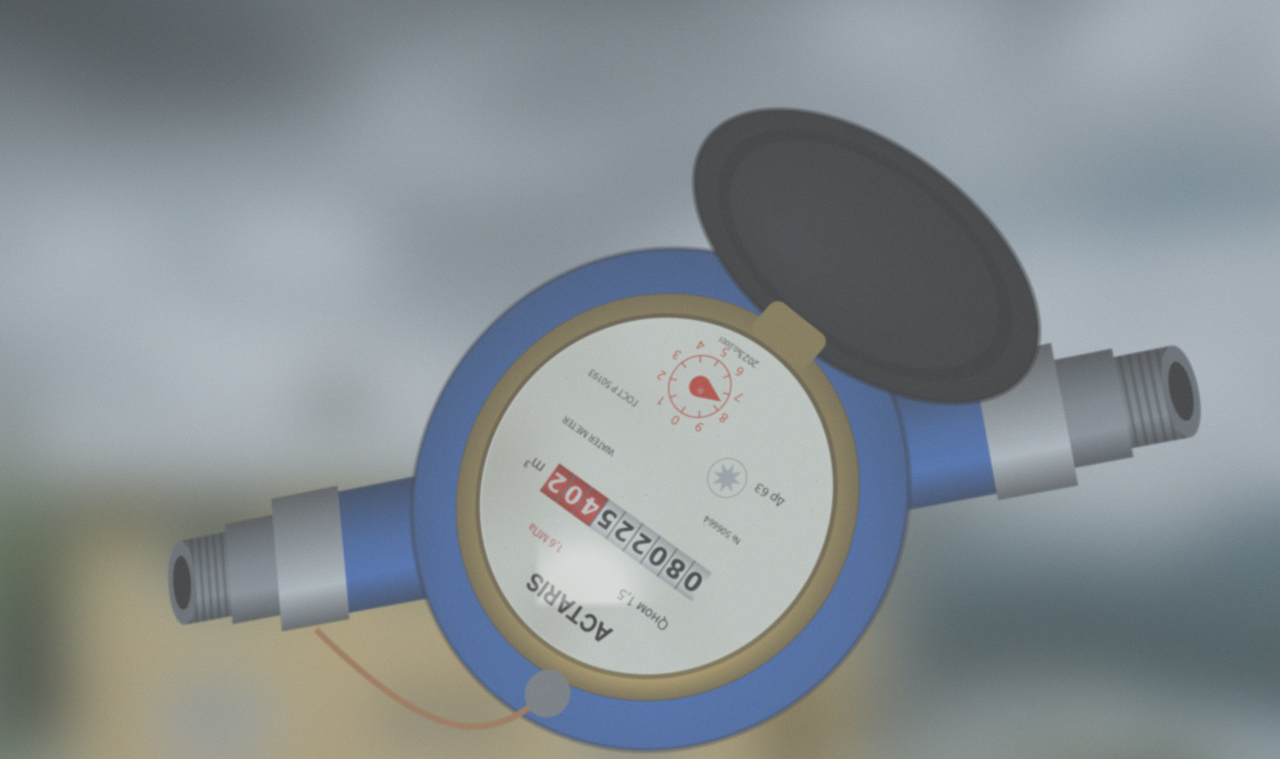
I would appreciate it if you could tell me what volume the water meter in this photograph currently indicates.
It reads 80225.4027 m³
